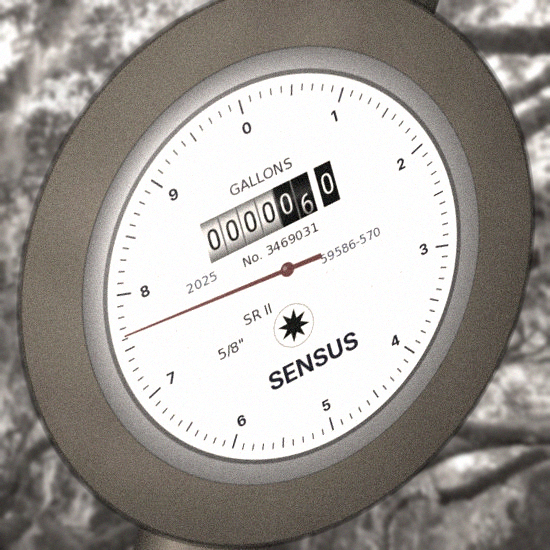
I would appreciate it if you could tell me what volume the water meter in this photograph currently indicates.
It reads 57.6 gal
